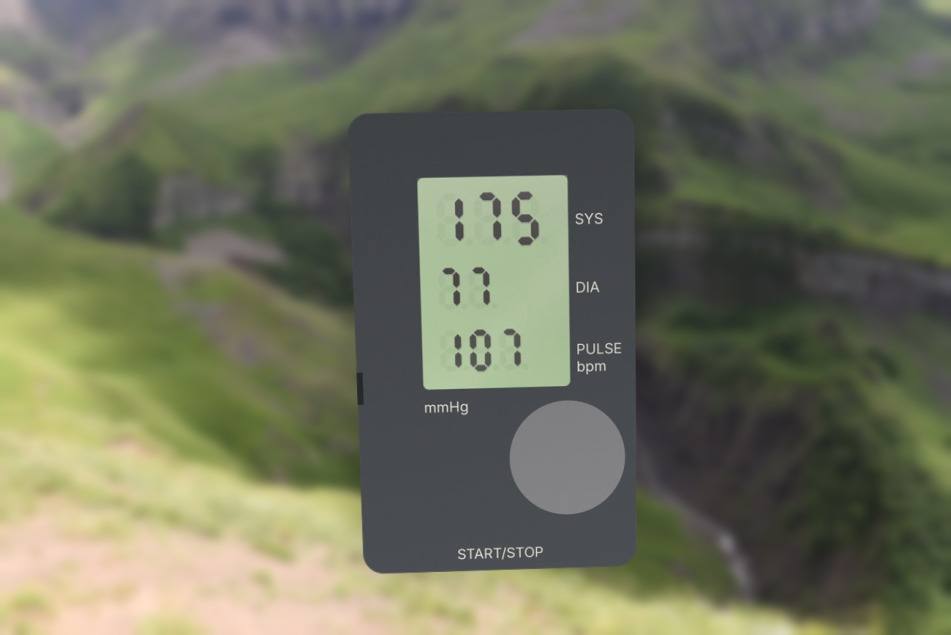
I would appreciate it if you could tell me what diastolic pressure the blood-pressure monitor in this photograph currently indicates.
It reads 77 mmHg
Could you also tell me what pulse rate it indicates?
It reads 107 bpm
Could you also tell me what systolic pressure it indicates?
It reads 175 mmHg
